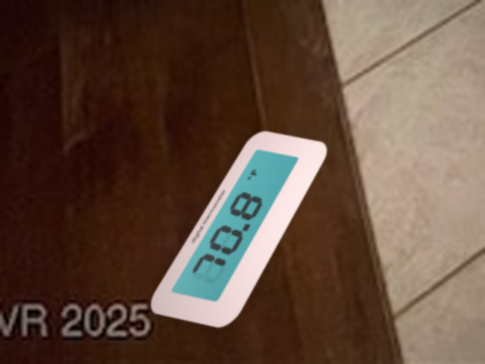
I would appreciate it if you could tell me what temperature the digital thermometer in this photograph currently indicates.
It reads 70.8 °F
